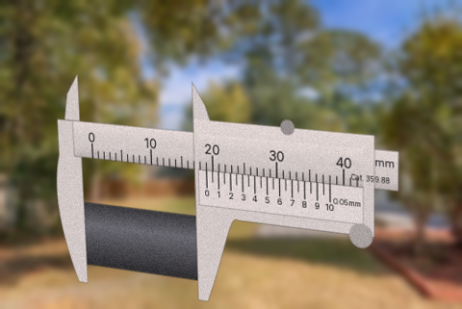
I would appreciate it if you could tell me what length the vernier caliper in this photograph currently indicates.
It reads 19.0 mm
